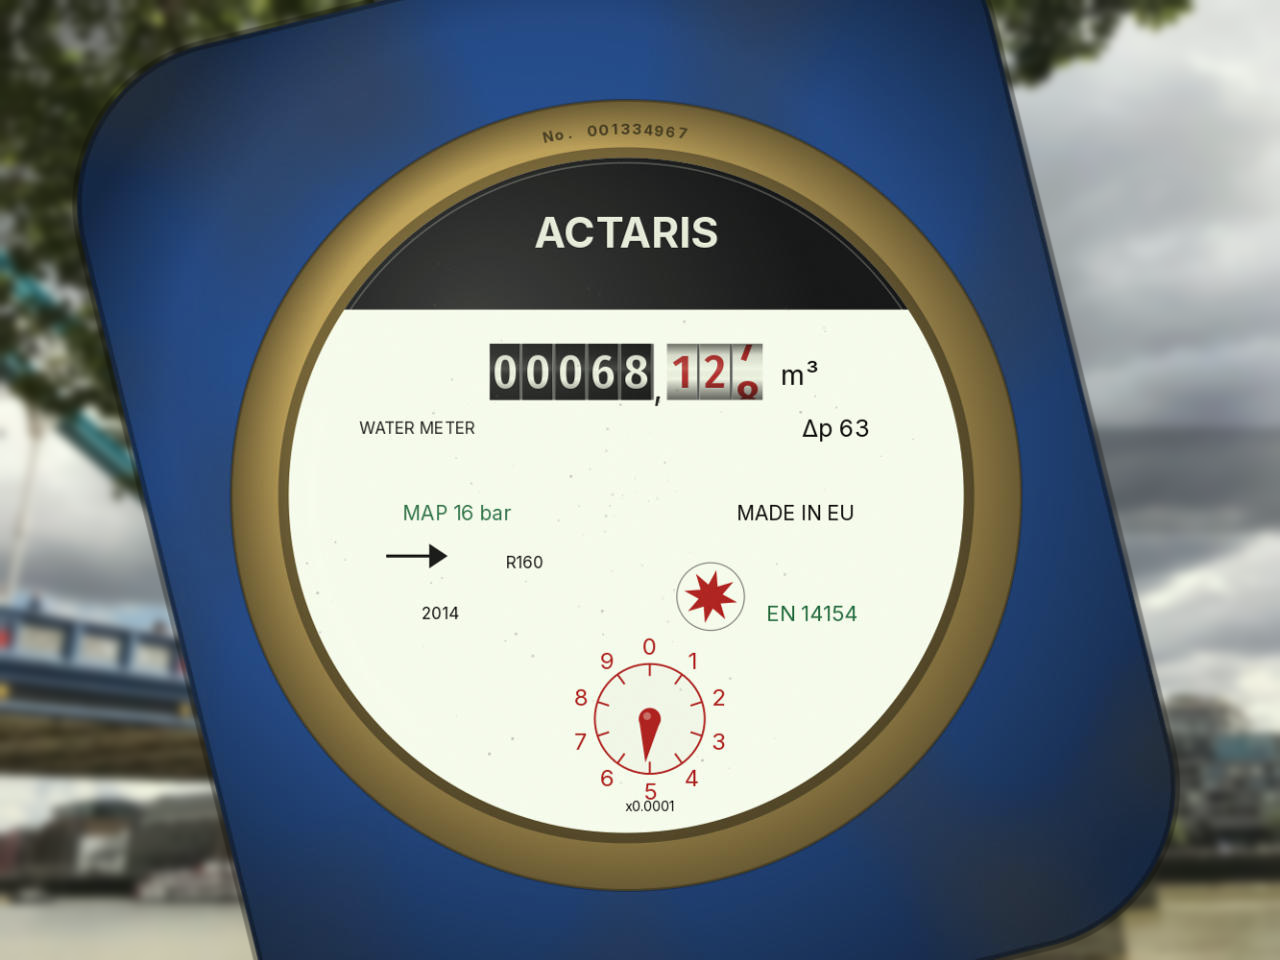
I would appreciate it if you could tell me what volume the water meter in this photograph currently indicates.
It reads 68.1275 m³
